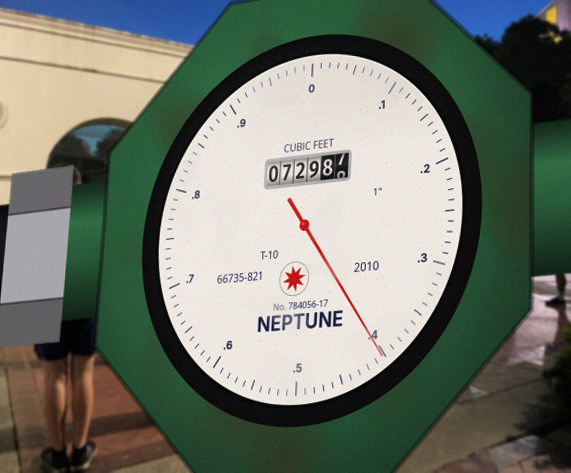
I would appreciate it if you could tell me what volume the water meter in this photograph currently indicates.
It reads 72987.40 ft³
